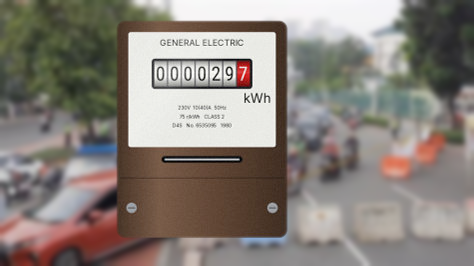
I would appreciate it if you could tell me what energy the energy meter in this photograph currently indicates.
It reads 29.7 kWh
